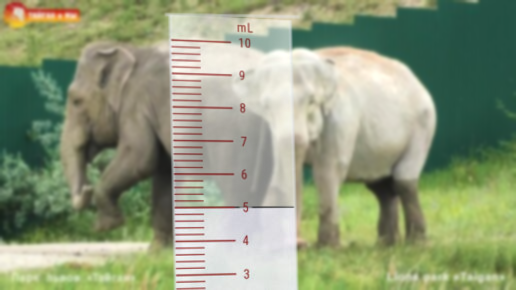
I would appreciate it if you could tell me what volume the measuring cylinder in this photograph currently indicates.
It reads 5 mL
